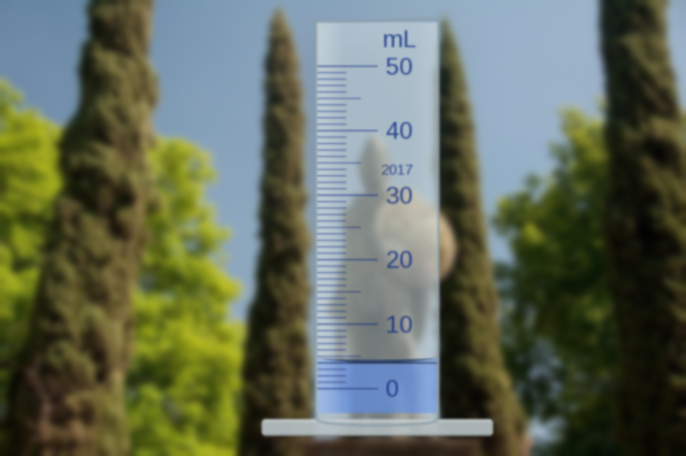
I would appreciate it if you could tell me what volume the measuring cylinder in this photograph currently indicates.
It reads 4 mL
